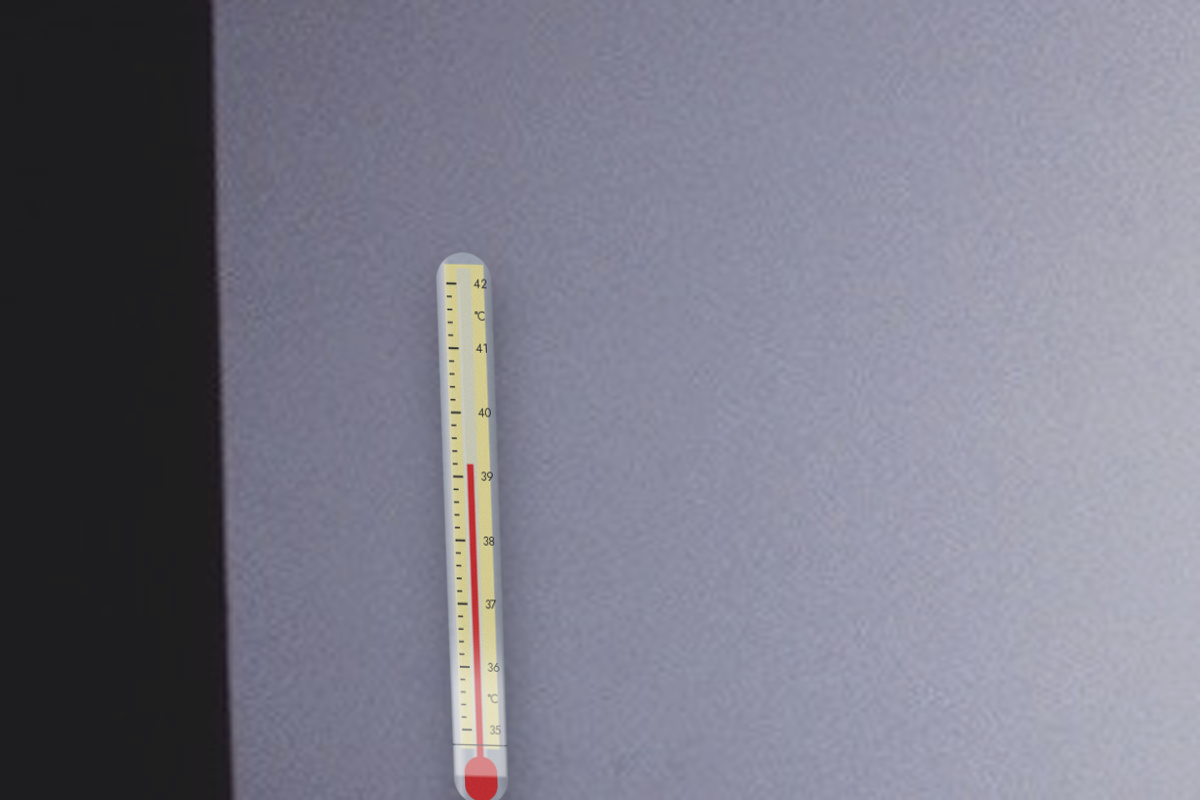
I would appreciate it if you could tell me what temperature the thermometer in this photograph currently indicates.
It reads 39.2 °C
